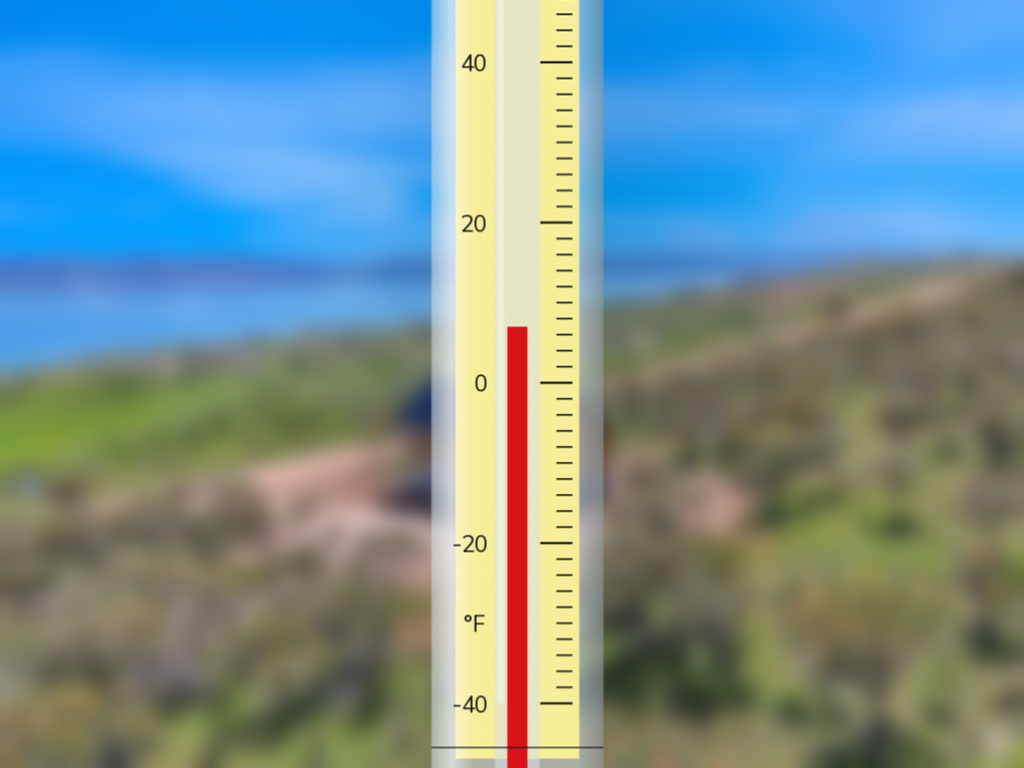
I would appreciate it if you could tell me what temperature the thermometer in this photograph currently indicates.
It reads 7 °F
